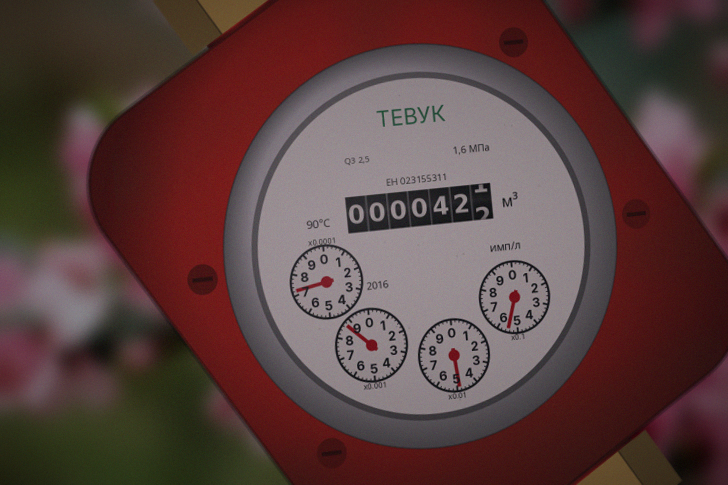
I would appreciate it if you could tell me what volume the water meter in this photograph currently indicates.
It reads 421.5487 m³
